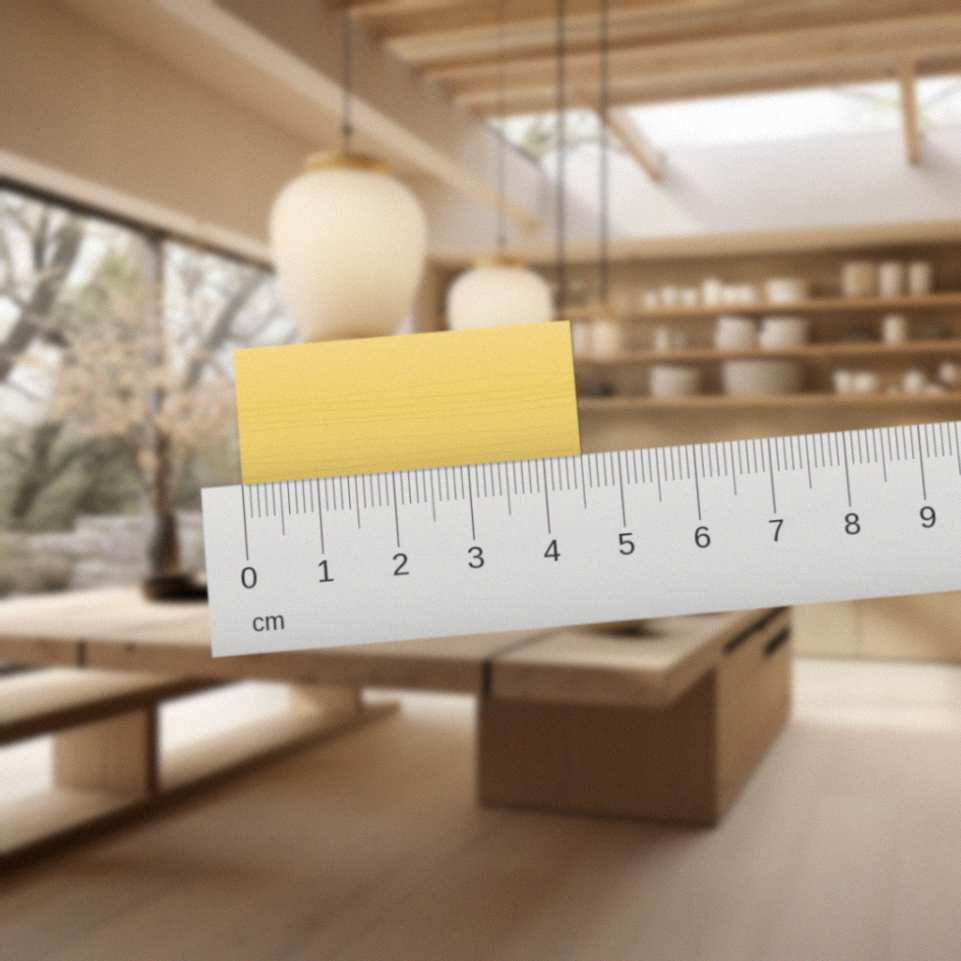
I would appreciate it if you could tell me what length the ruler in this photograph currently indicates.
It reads 4.5 cm
